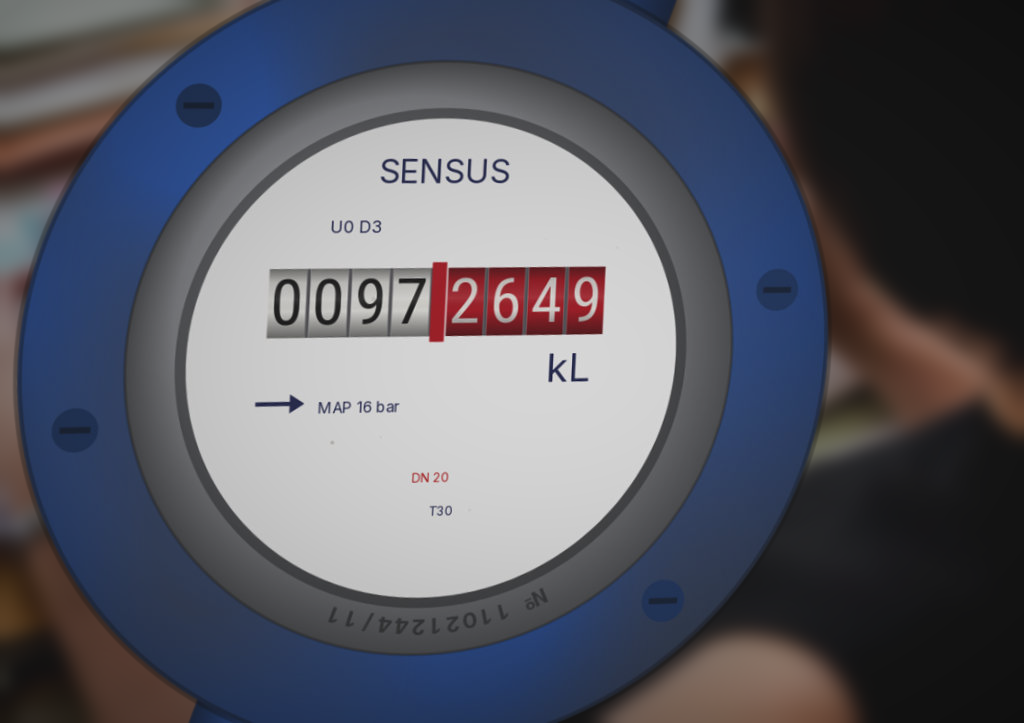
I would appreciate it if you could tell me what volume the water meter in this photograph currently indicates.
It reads 97.2649 kL
